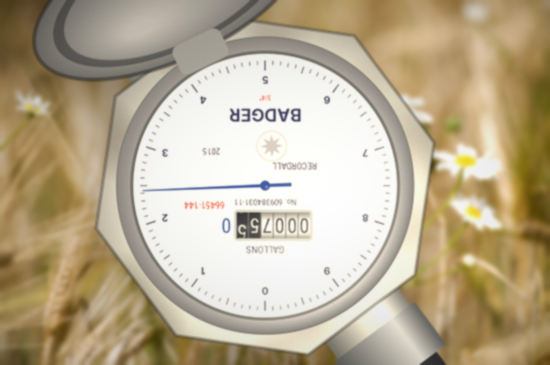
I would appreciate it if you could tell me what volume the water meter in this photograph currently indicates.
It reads 7552.4 gal
